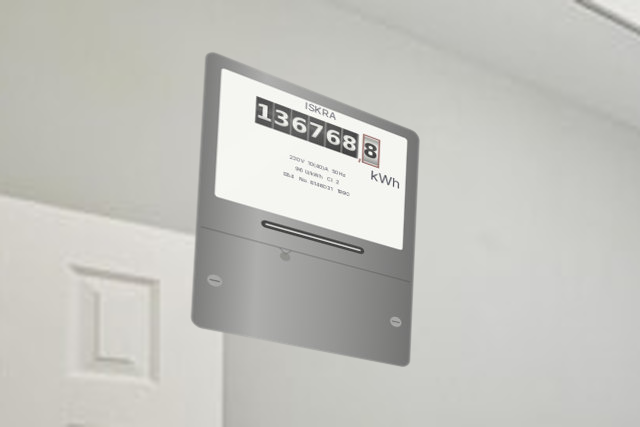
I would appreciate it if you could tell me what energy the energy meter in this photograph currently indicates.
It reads 136768.8 kWh
